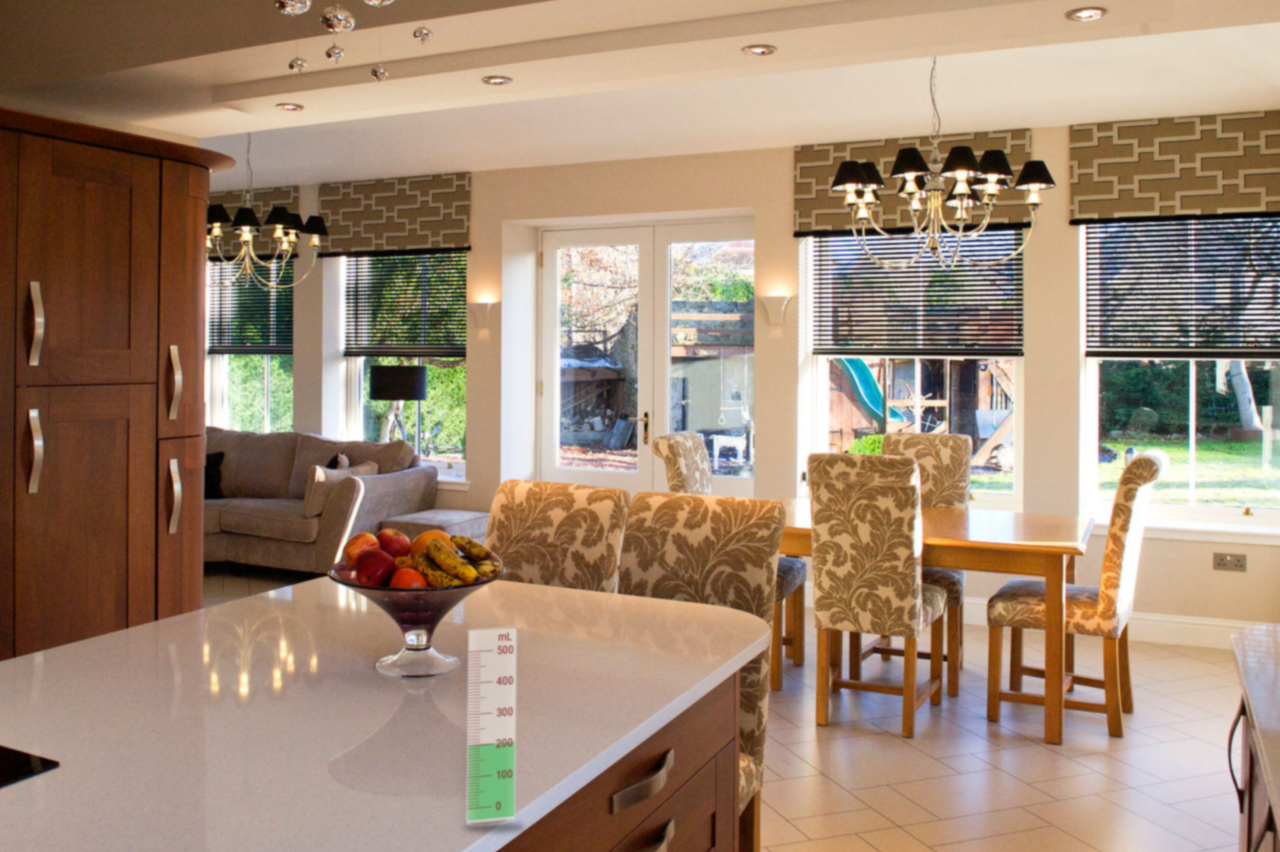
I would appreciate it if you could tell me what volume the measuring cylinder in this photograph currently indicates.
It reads 200 mL
